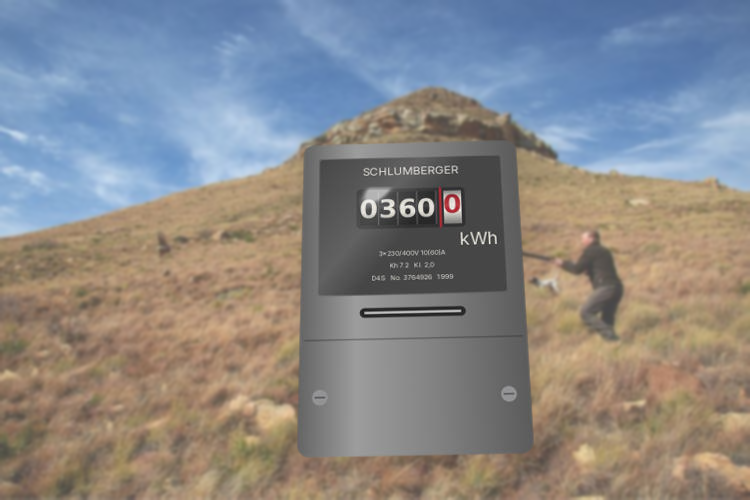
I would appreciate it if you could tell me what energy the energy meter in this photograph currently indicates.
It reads 360.0 kWh
